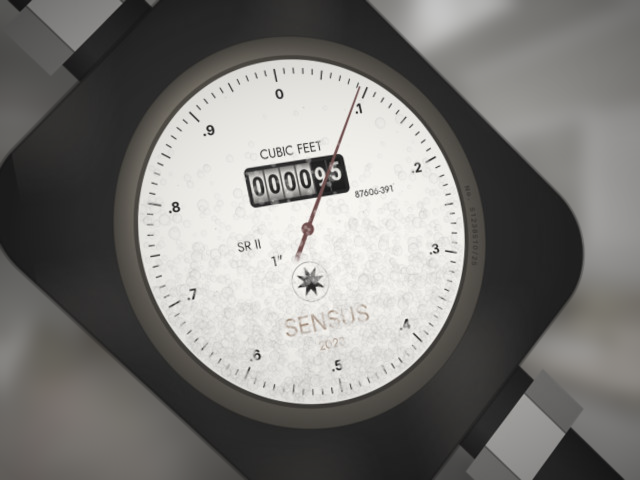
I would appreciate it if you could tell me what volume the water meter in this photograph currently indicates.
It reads 95.09 ft³
